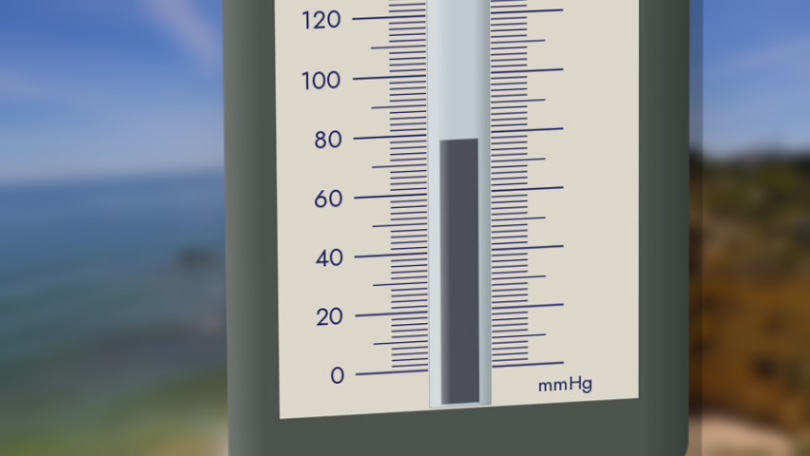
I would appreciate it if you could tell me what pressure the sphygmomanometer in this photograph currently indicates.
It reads 78 mmHg
